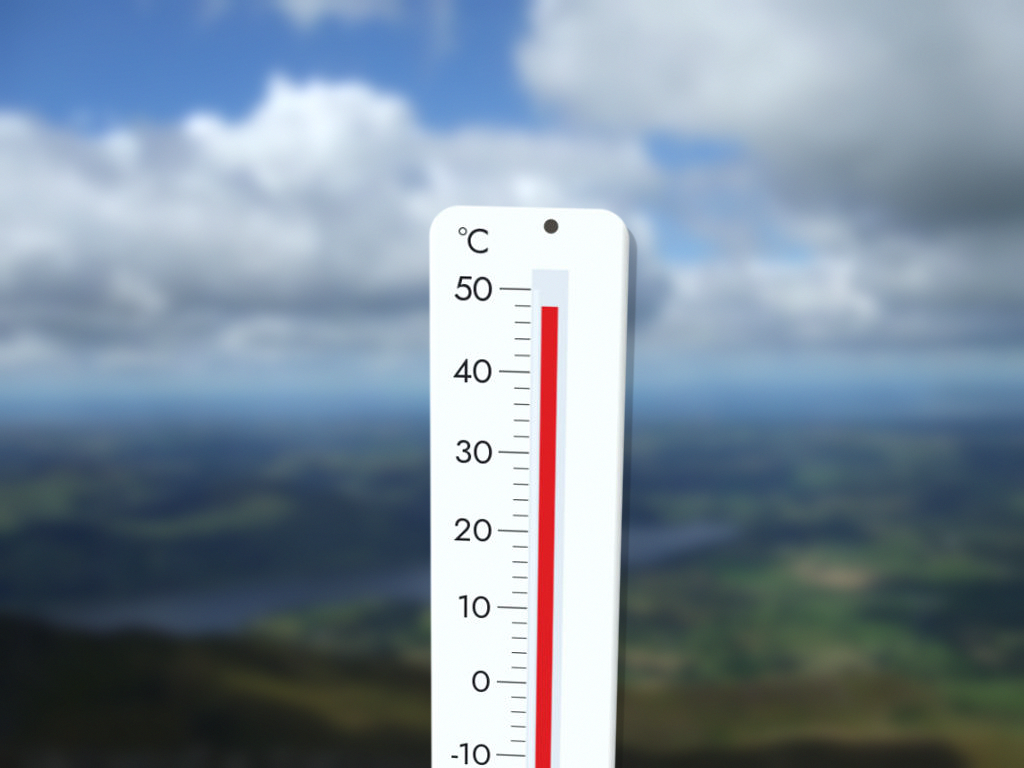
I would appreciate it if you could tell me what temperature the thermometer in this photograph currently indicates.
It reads 48 °C
